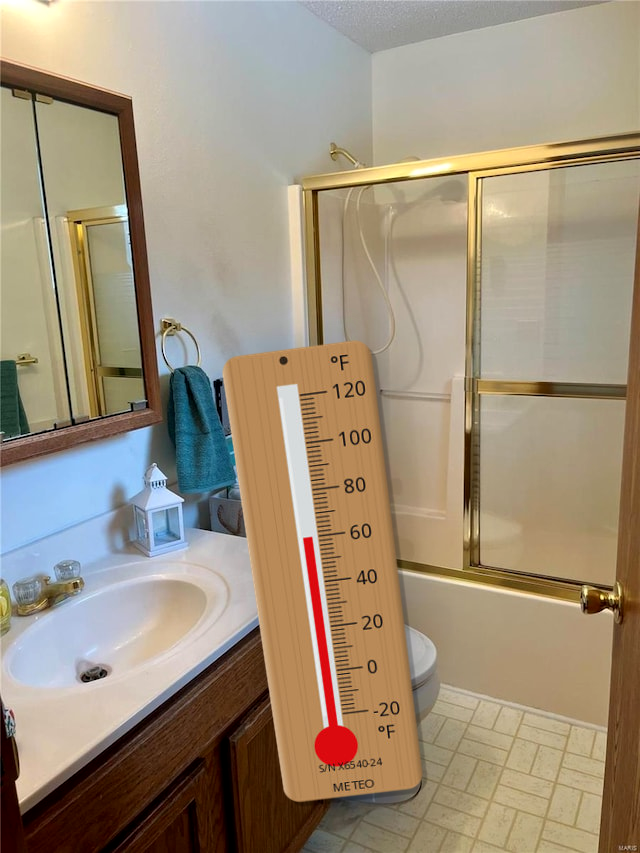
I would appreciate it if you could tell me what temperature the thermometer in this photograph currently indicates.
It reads 60 °F
